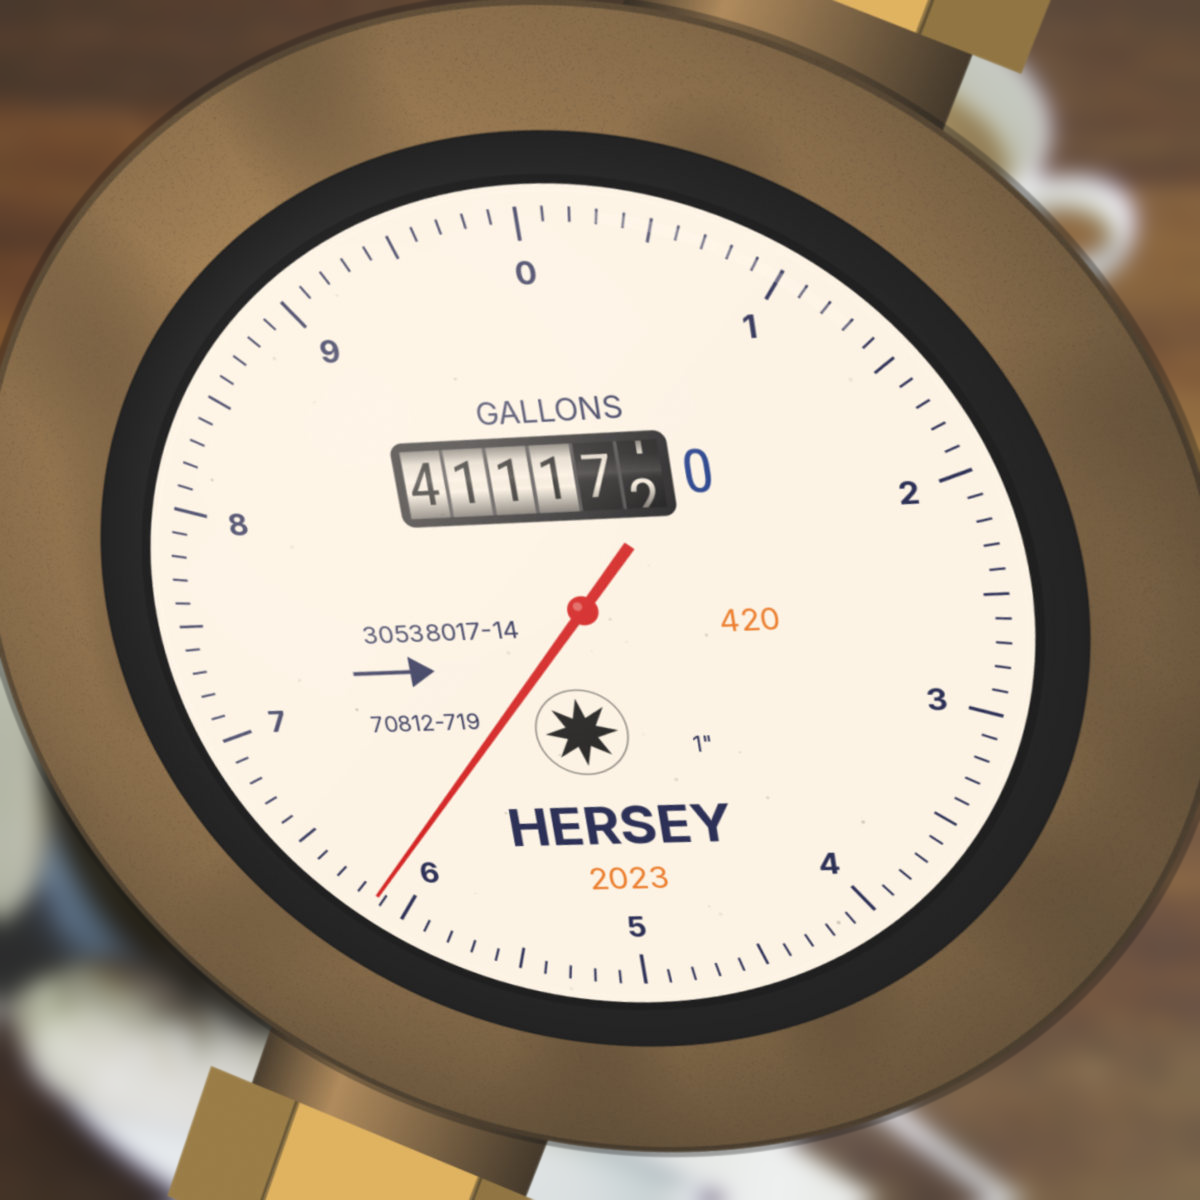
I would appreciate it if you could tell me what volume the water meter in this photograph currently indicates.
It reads 4111716.1 gal
